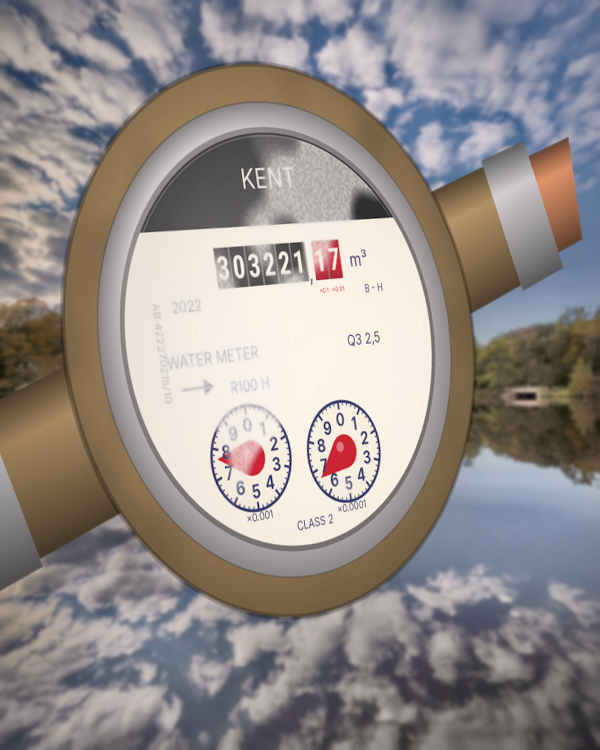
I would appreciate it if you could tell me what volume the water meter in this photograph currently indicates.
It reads 303221.1776 m³
